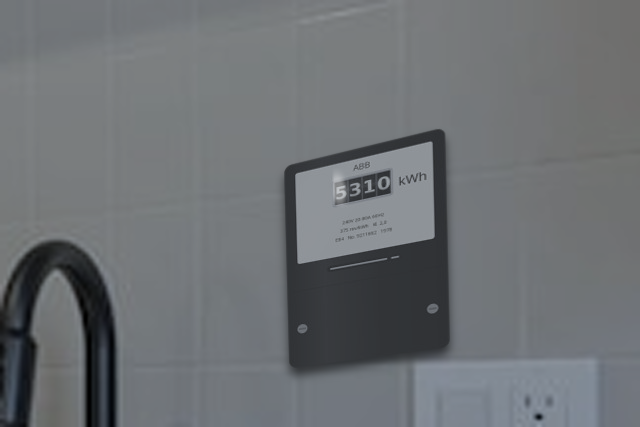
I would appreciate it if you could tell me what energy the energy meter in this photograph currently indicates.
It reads 5310 kWh
